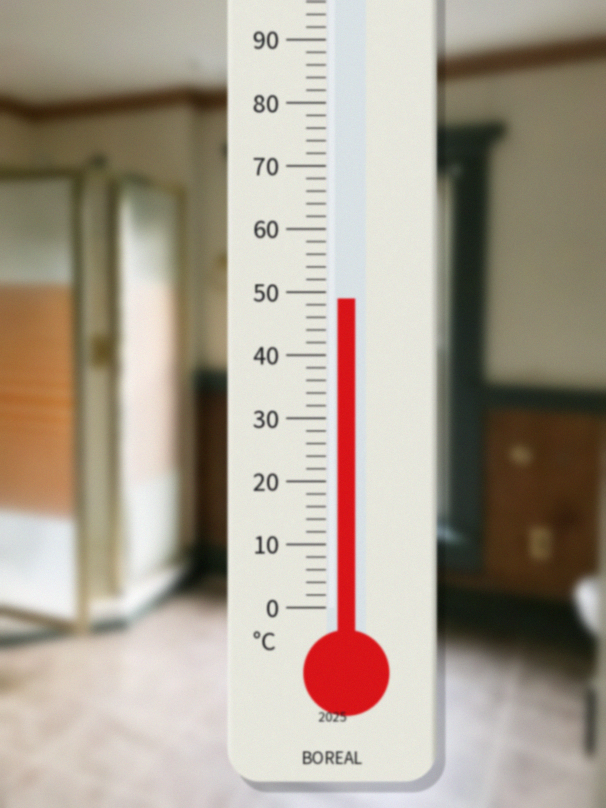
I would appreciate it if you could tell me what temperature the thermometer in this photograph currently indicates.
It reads 49 °C
